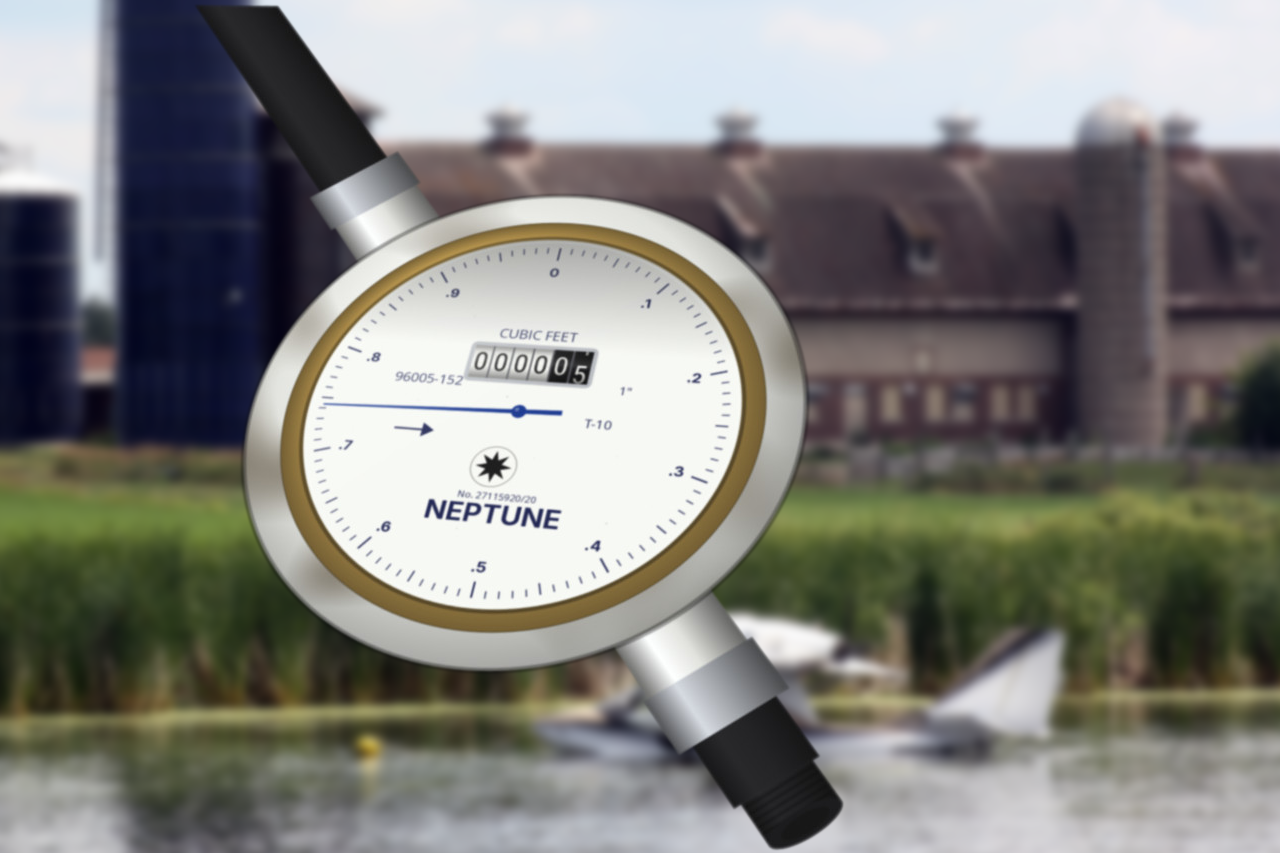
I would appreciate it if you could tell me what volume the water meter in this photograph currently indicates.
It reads 4.74 ft³
